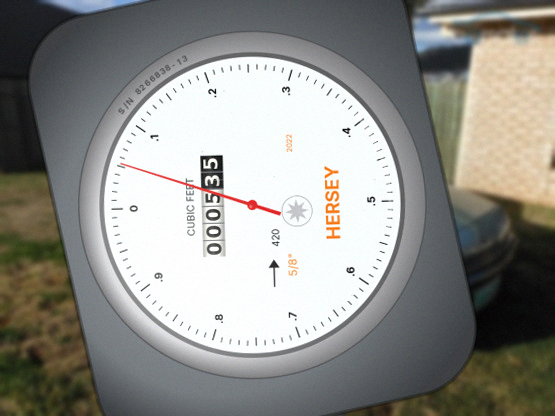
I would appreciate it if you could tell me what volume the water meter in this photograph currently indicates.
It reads 535.05 ft³
